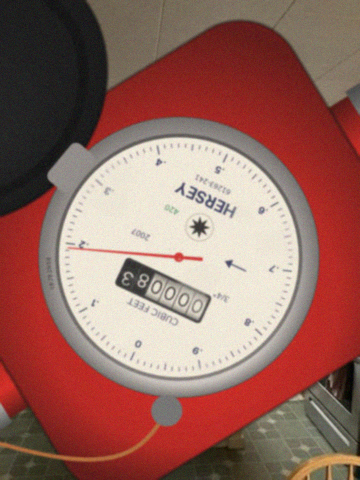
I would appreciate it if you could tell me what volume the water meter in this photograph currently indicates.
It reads 83.19 ft³
